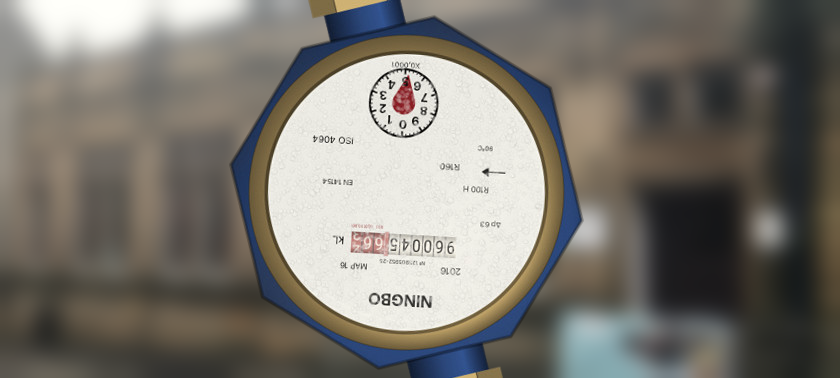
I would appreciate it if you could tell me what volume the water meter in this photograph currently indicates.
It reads 960045.6625 kL
